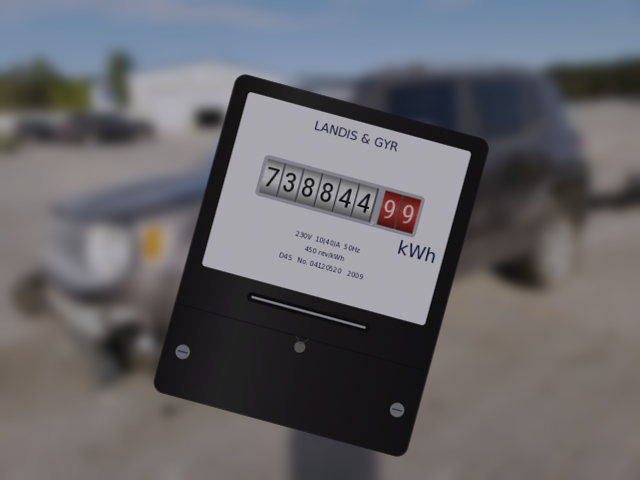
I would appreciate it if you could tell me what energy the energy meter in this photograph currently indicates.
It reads 738844.99 kWh
